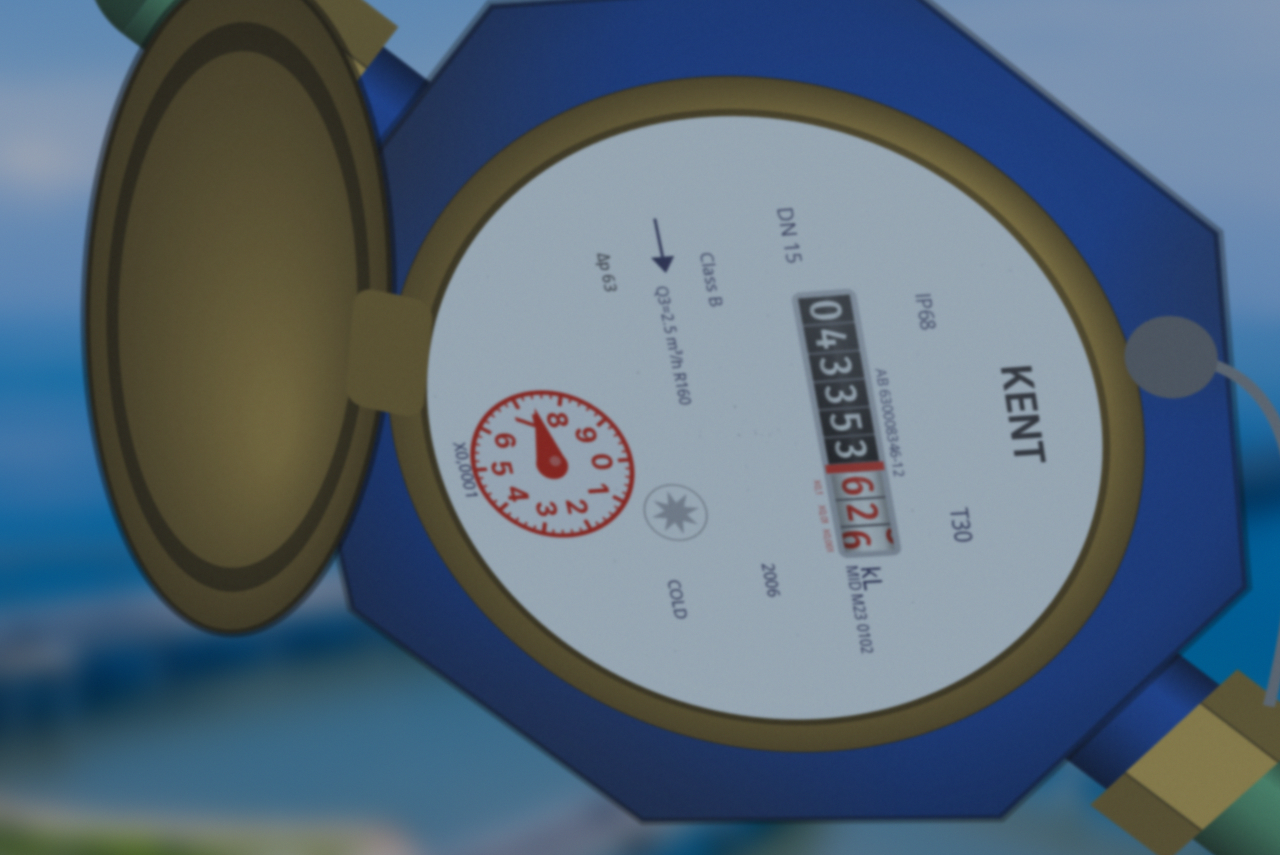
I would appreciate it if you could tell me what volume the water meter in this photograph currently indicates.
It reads 43353.6257 kL
